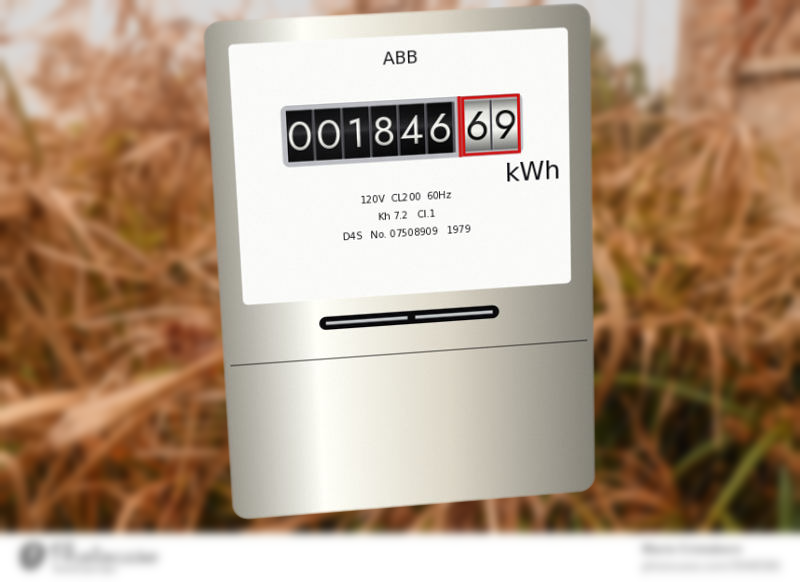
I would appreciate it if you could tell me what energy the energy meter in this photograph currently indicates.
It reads 1846.69 kWh
